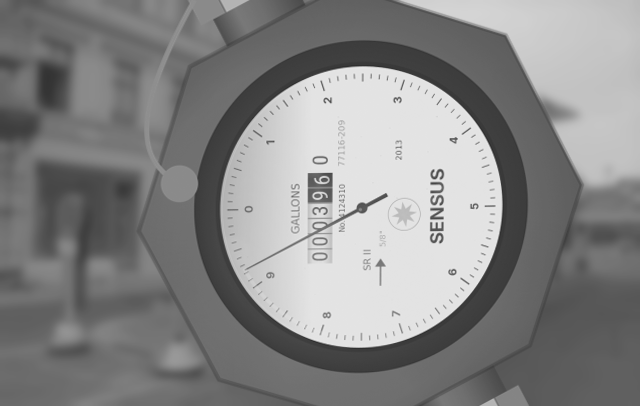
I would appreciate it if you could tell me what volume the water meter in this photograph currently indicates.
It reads 3959.2 gal
